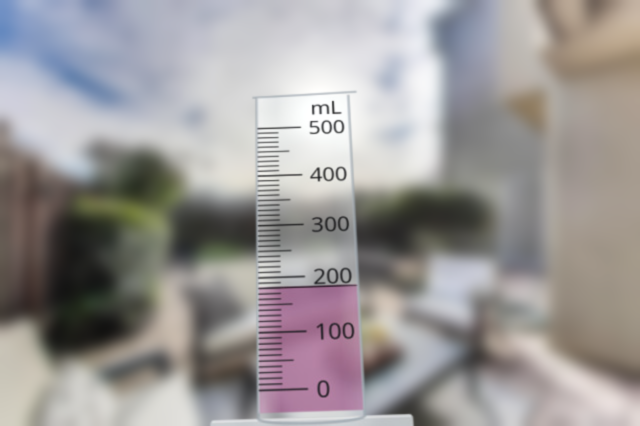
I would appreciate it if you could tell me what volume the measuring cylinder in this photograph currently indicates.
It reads 180 mL
